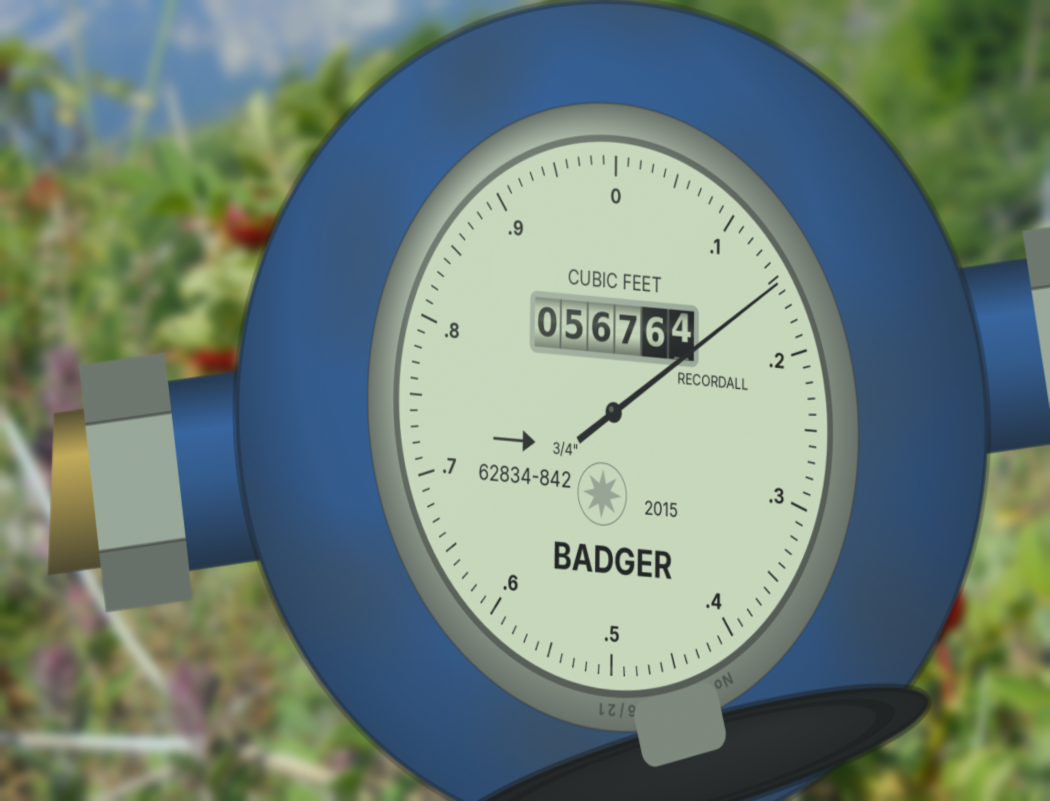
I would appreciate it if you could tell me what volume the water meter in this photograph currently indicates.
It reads 56764.15 ft³
